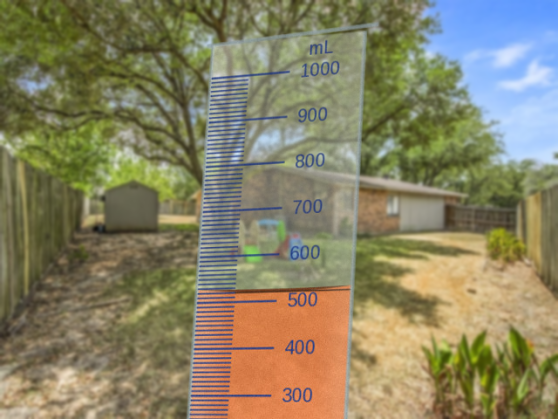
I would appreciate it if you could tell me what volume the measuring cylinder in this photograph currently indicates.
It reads 520 mL
